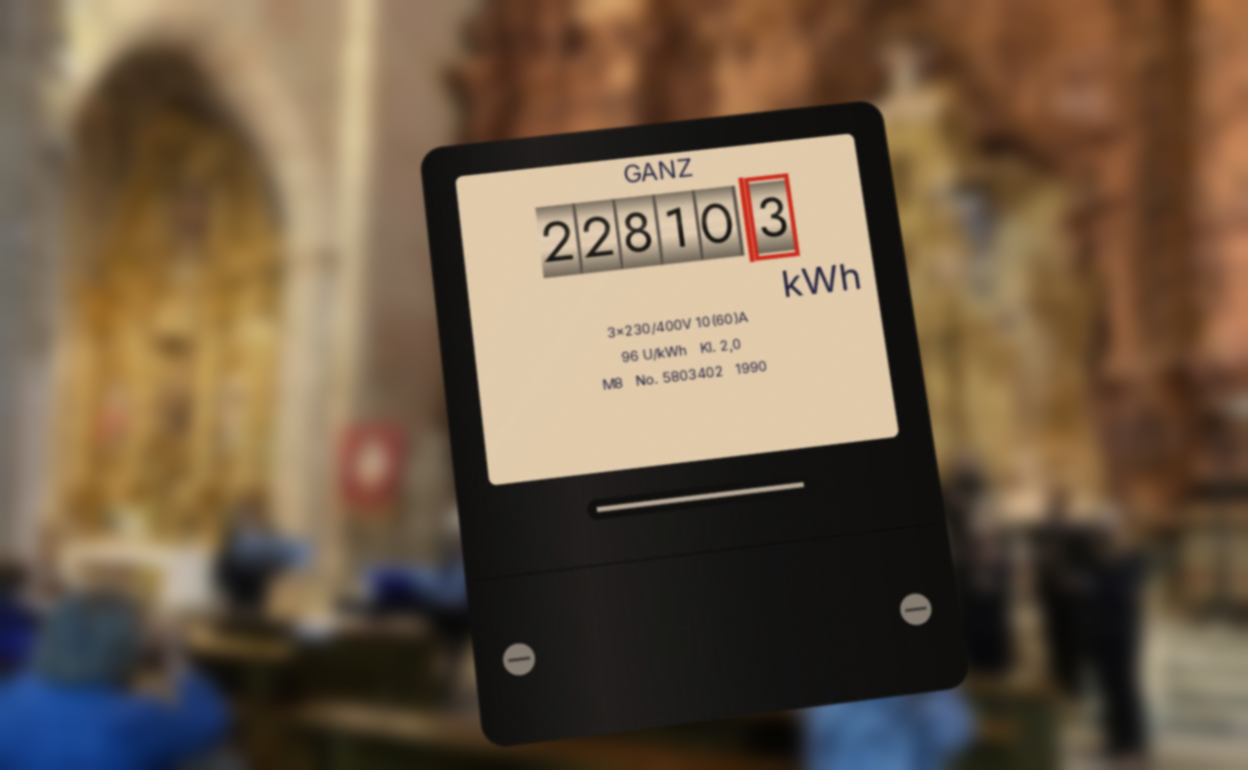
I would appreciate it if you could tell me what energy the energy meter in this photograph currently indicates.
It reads 22810.3 kWh
